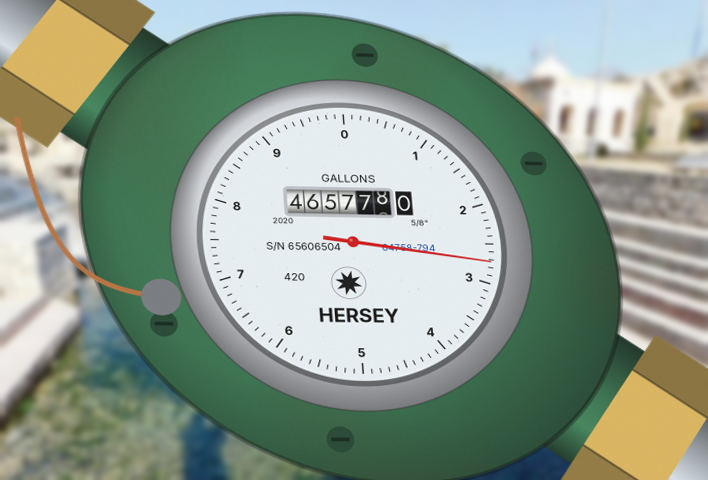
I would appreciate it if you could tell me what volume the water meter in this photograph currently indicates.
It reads 4657782.7 gal
